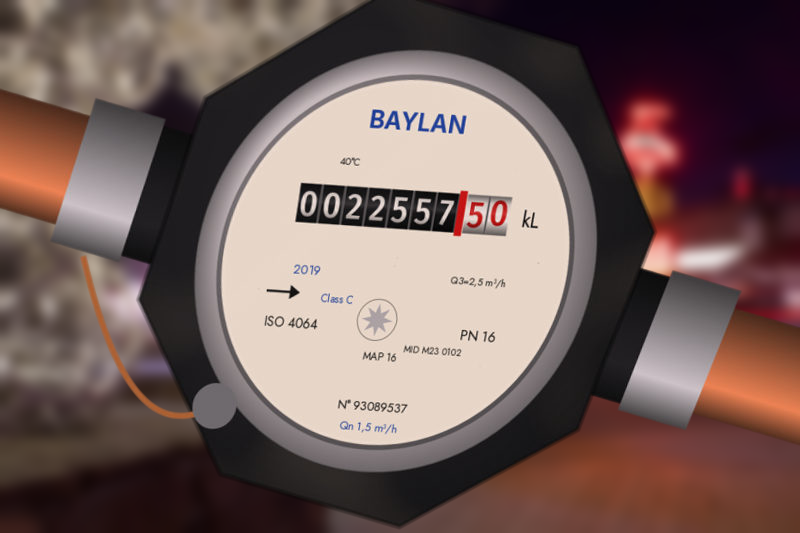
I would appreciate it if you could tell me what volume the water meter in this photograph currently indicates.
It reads 22557.50 kL
